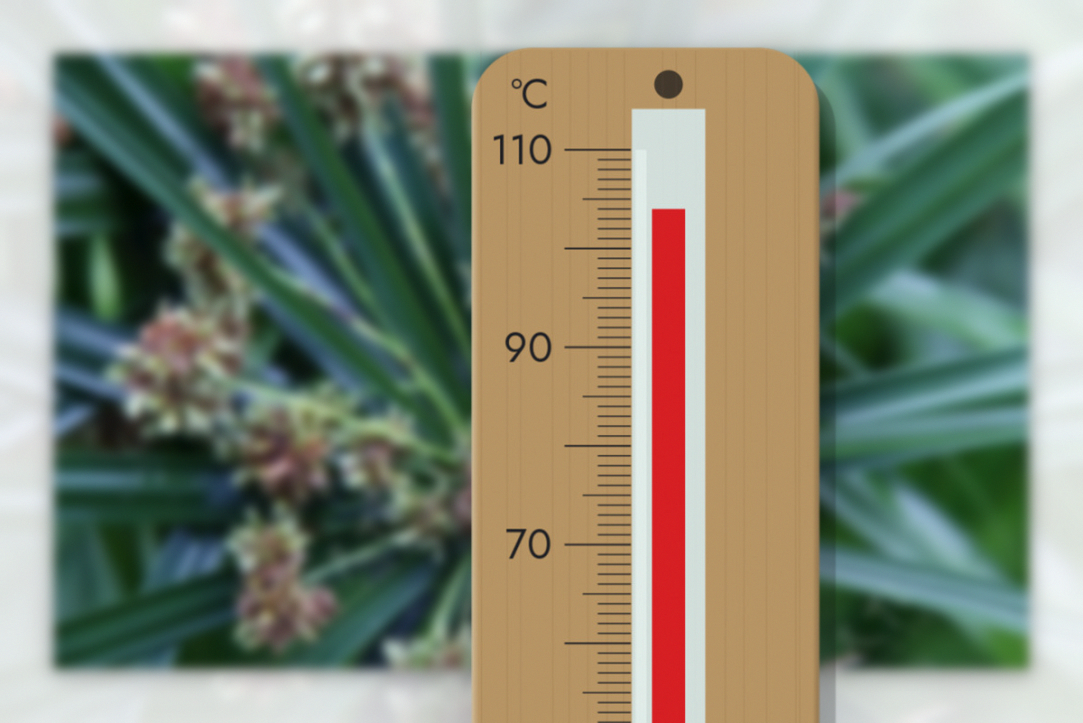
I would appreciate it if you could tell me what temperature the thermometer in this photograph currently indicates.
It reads 104 °C
